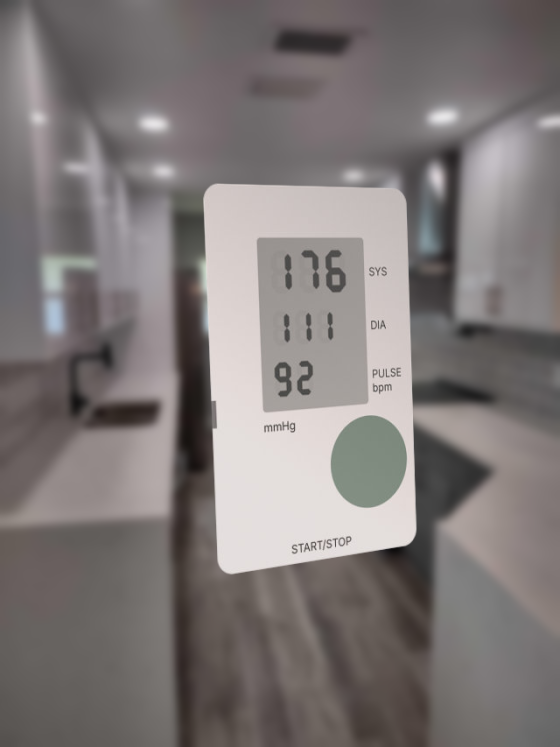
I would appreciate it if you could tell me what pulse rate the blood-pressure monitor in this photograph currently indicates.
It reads 92 bpm
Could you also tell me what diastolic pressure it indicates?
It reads 111 mmHg
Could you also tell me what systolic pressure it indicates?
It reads 176 mmHg
